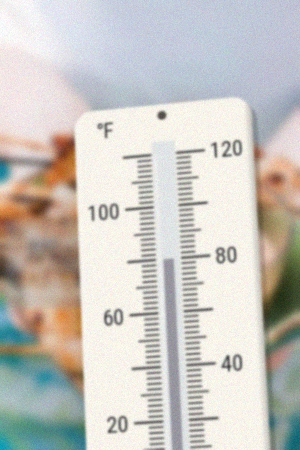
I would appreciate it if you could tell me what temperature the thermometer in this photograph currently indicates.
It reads 80 °F
